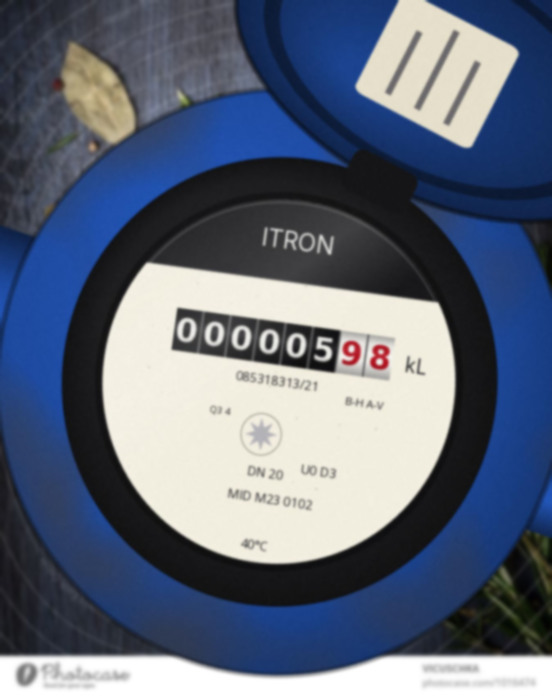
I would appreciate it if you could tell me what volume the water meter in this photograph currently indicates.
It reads 5.98 kL
